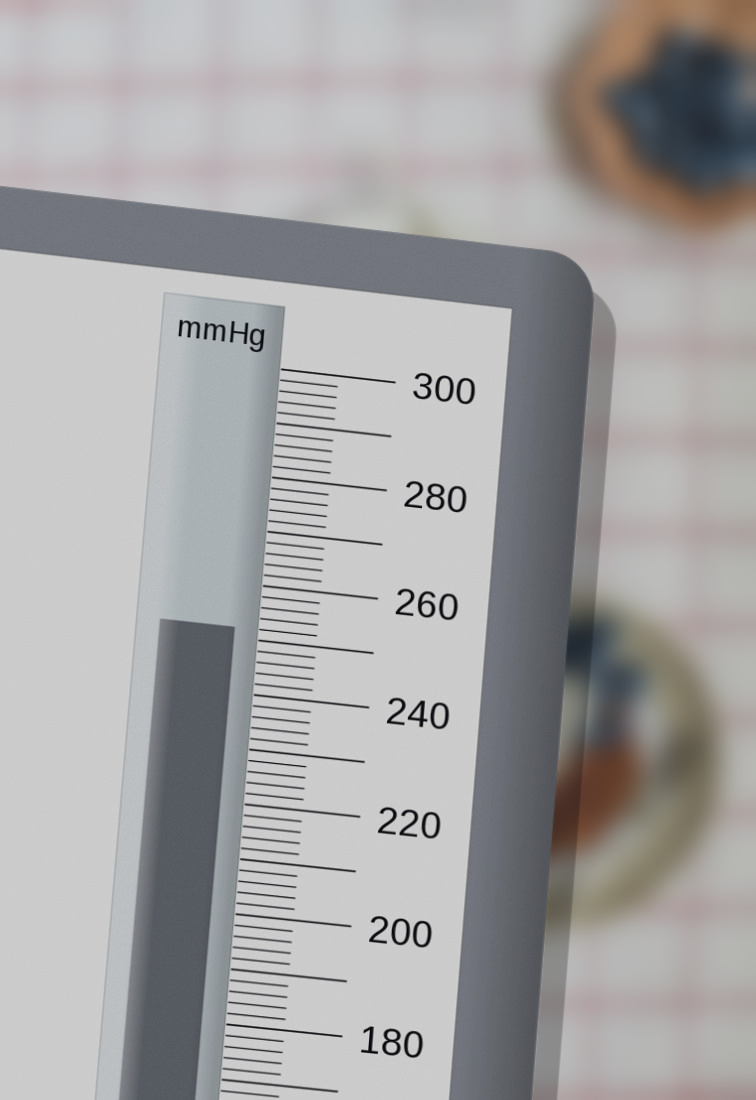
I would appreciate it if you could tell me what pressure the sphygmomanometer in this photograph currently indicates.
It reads 252 mmHg
